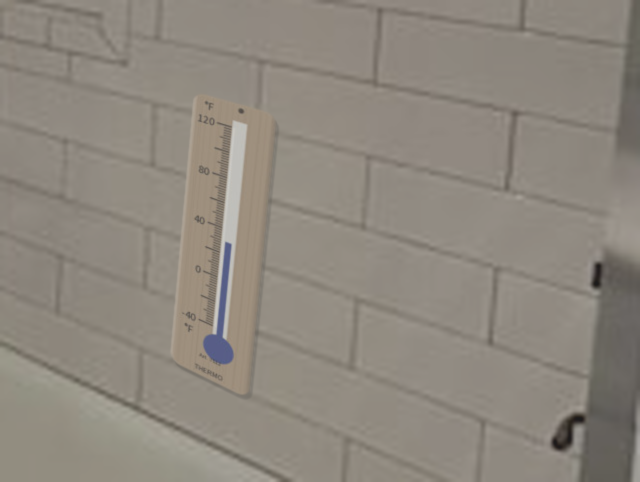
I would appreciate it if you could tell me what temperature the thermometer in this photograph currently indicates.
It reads 30 °F
